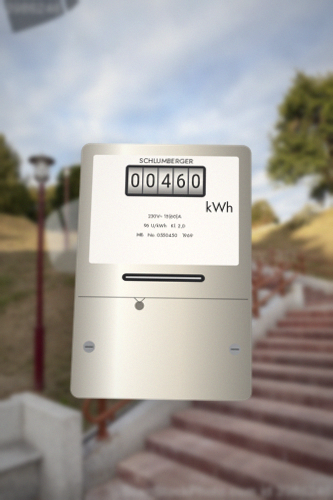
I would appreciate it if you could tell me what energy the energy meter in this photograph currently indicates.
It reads 460 kWh
